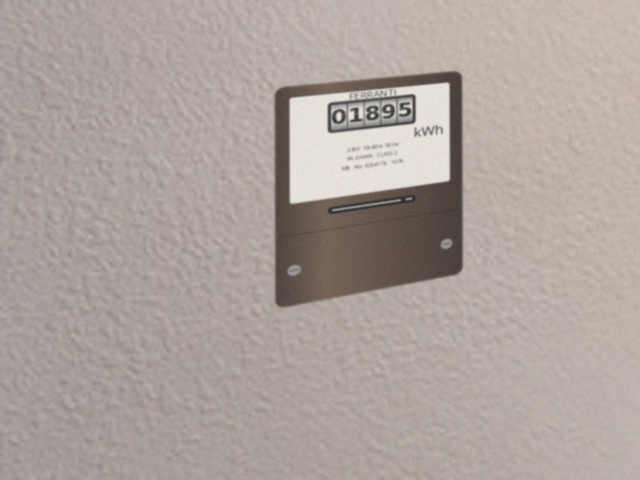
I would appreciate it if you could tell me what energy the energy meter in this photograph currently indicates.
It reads 1895 kWh
